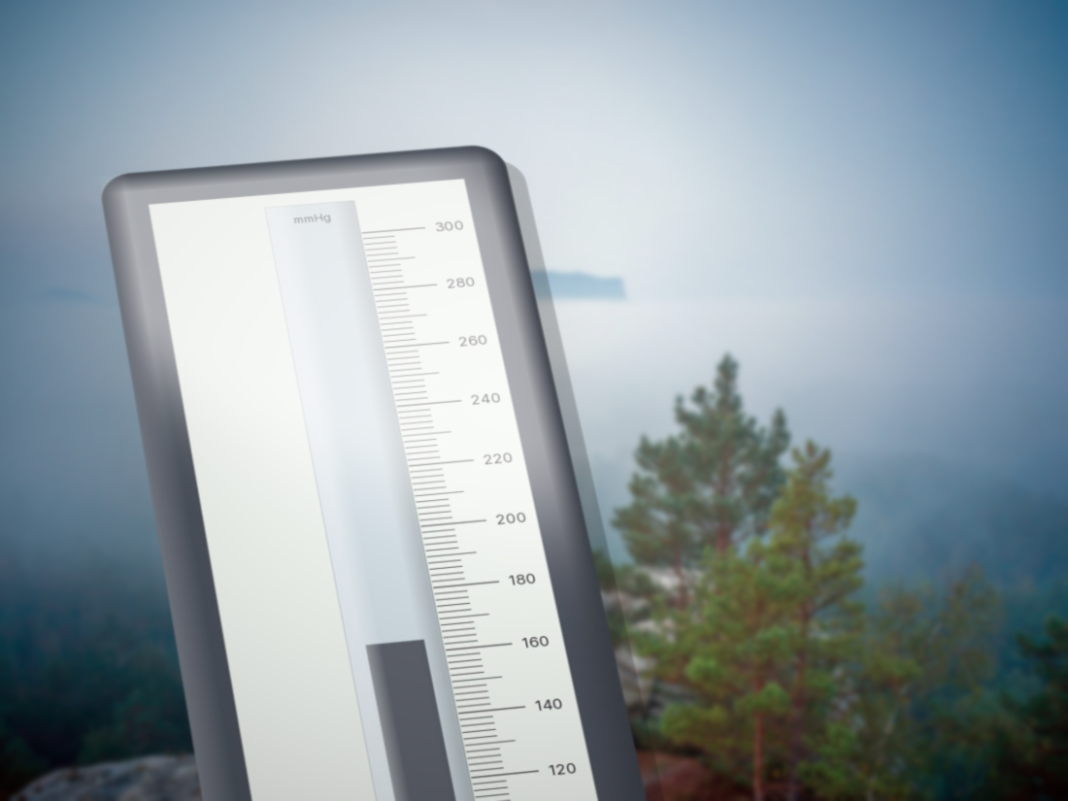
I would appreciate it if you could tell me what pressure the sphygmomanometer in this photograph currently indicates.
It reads 164 mmHg
